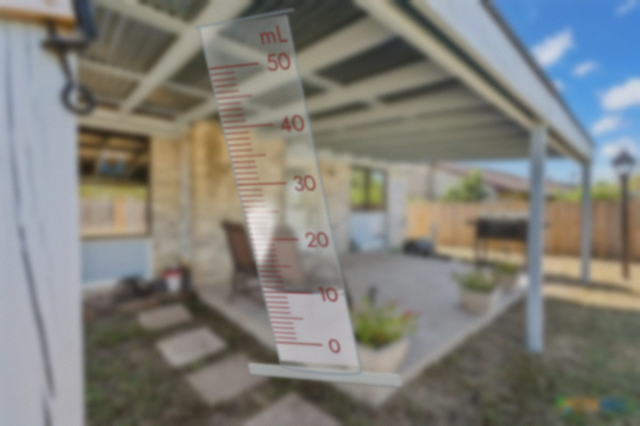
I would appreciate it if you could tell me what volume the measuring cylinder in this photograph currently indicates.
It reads 10 mL
